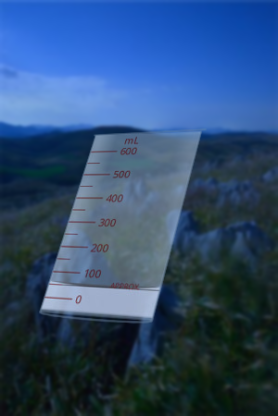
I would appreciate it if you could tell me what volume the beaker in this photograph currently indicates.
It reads 50 mL
